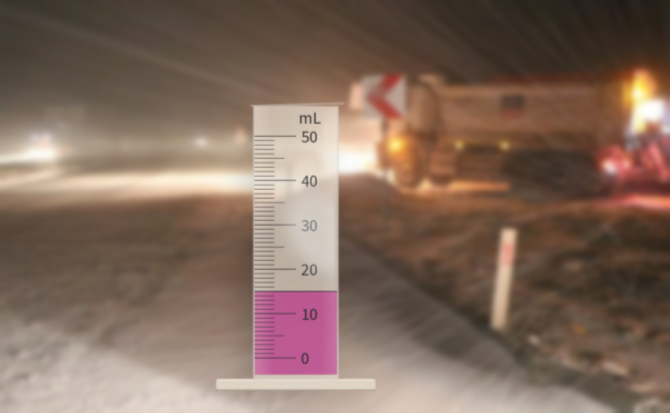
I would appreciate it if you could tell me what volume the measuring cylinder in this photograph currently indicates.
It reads 15 mL
